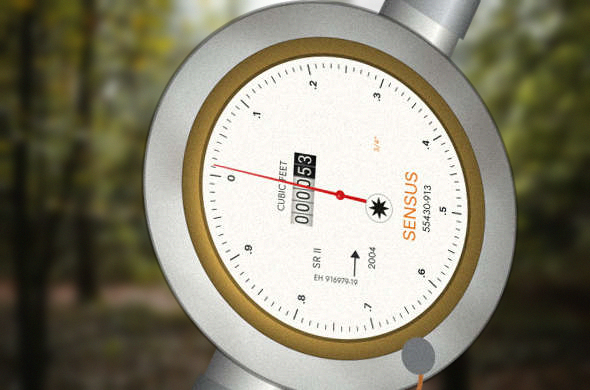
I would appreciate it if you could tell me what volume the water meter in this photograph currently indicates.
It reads 53.01 ft³
